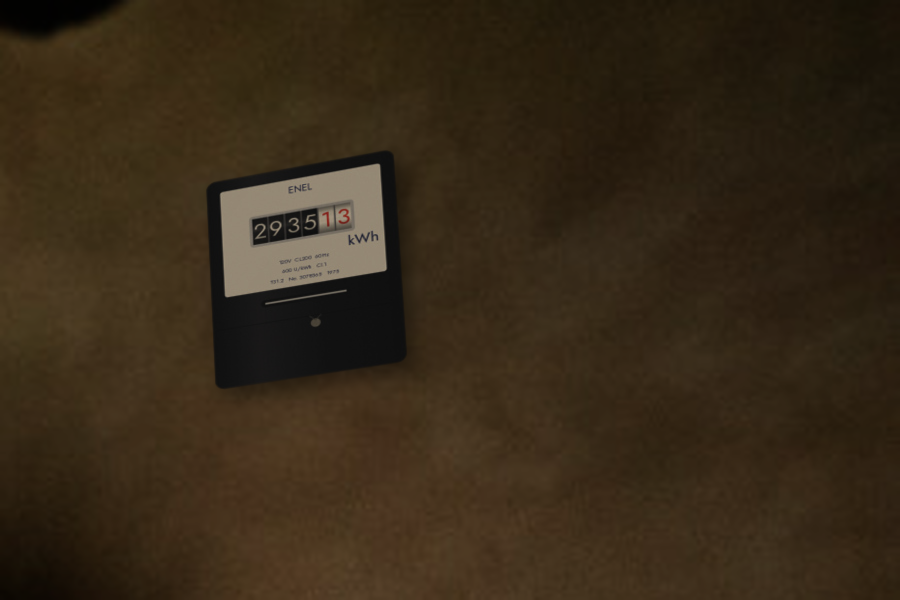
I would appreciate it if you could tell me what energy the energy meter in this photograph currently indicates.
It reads 2935.13 kWh
